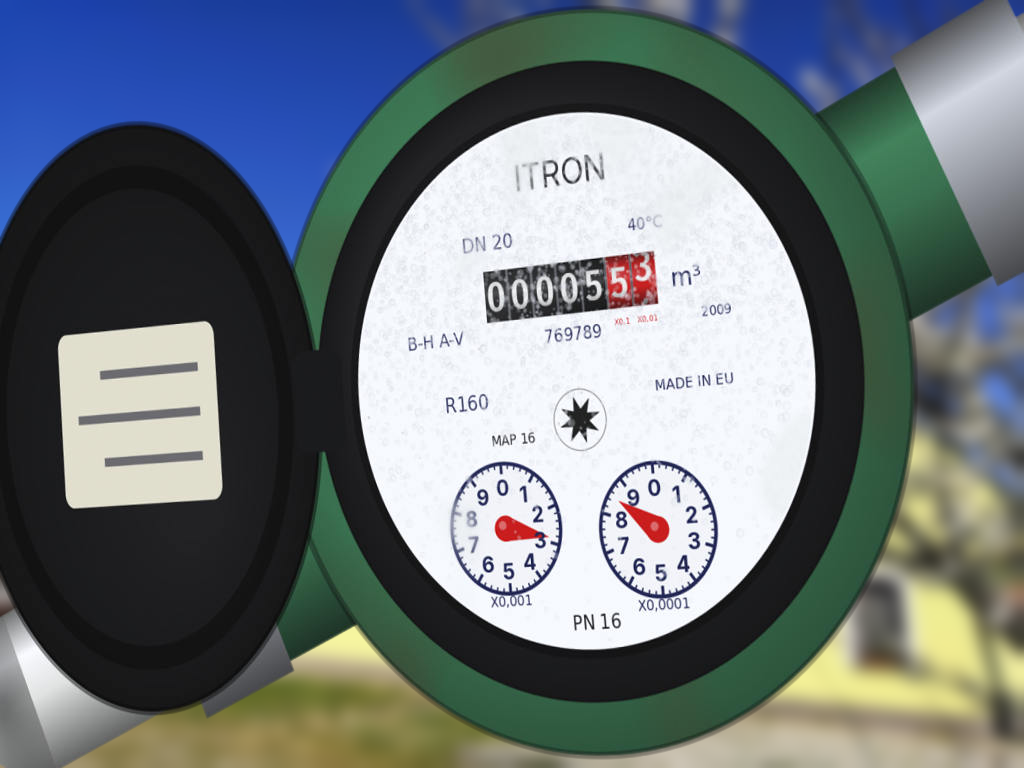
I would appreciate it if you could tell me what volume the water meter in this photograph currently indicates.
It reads 5.5328 m³
